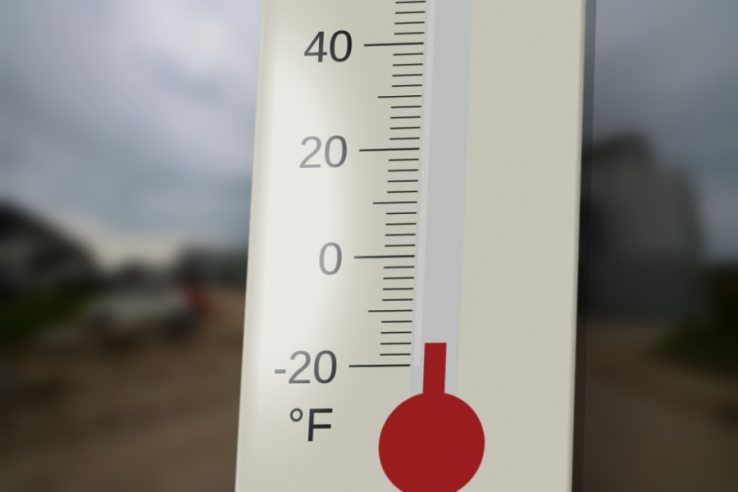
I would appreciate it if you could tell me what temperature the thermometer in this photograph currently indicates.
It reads -16 °F
